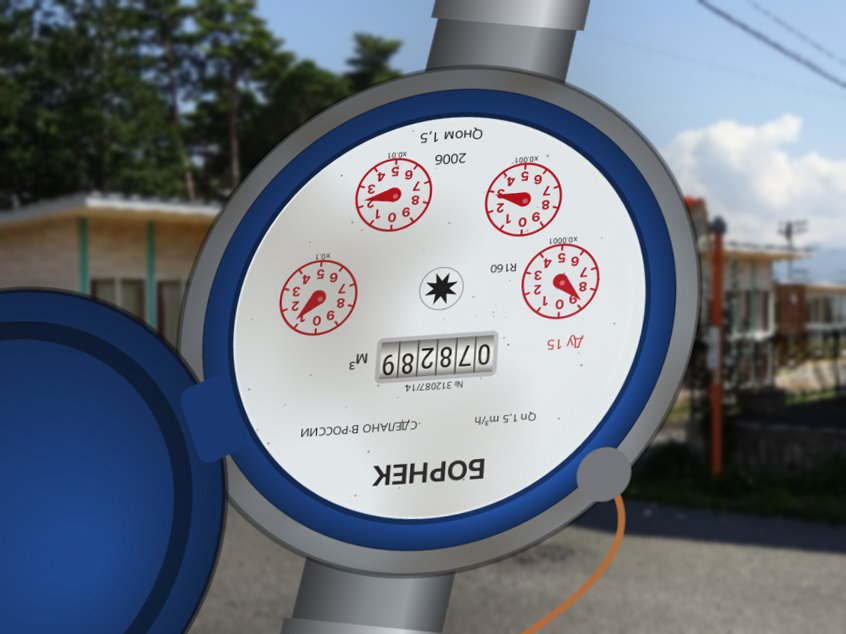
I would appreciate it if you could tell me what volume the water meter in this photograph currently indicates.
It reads 78289.1228 m³
